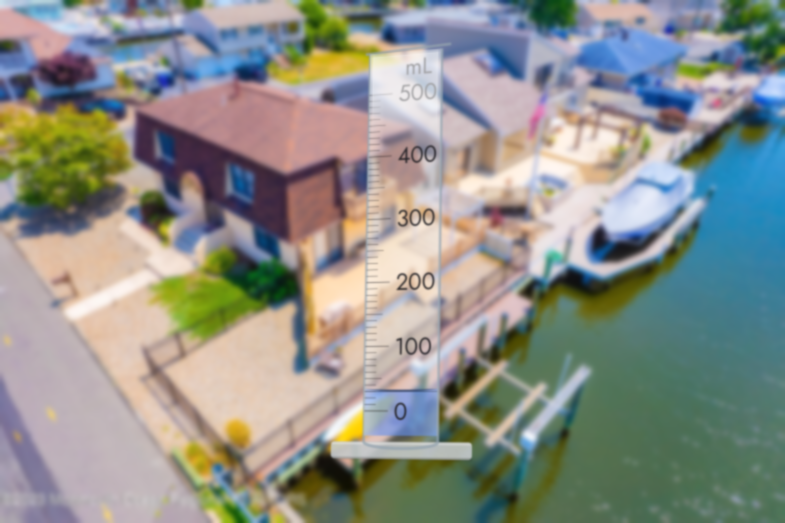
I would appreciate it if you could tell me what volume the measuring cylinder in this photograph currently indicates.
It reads 30 mL
